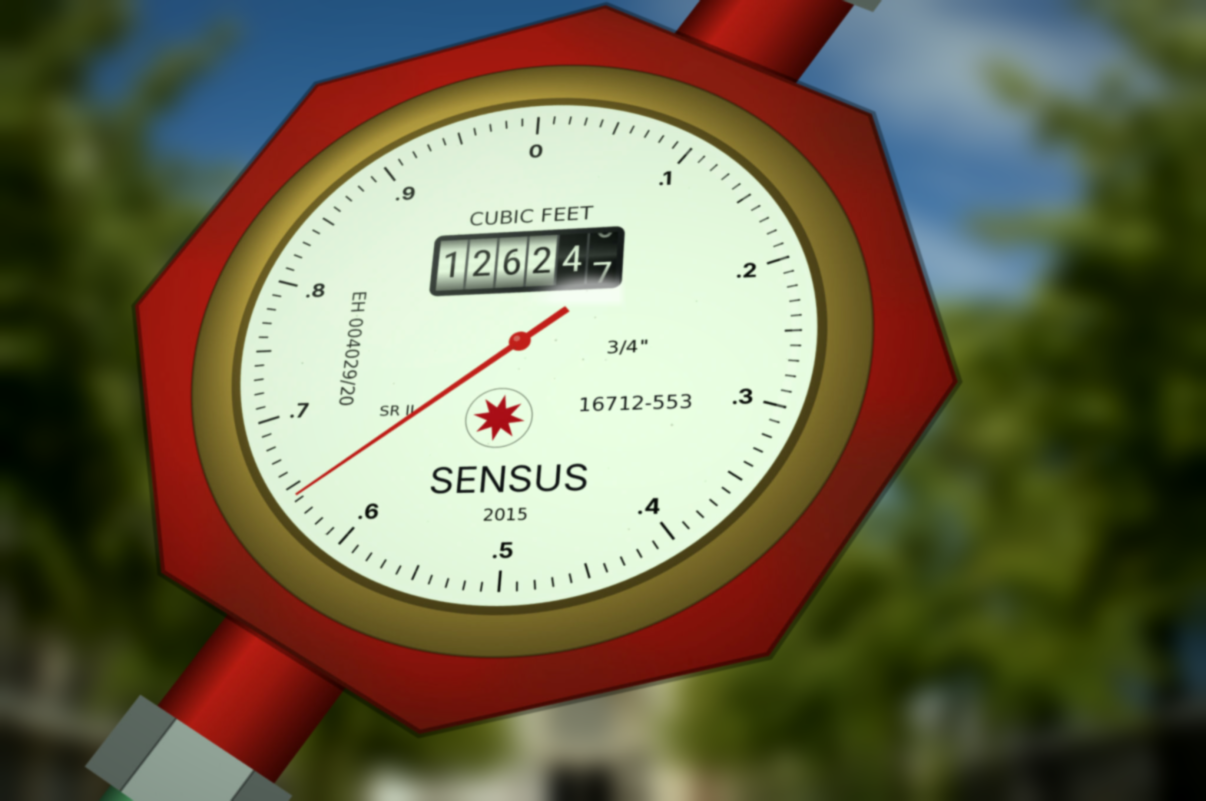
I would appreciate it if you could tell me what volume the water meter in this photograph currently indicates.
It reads 126246.64 ft³
